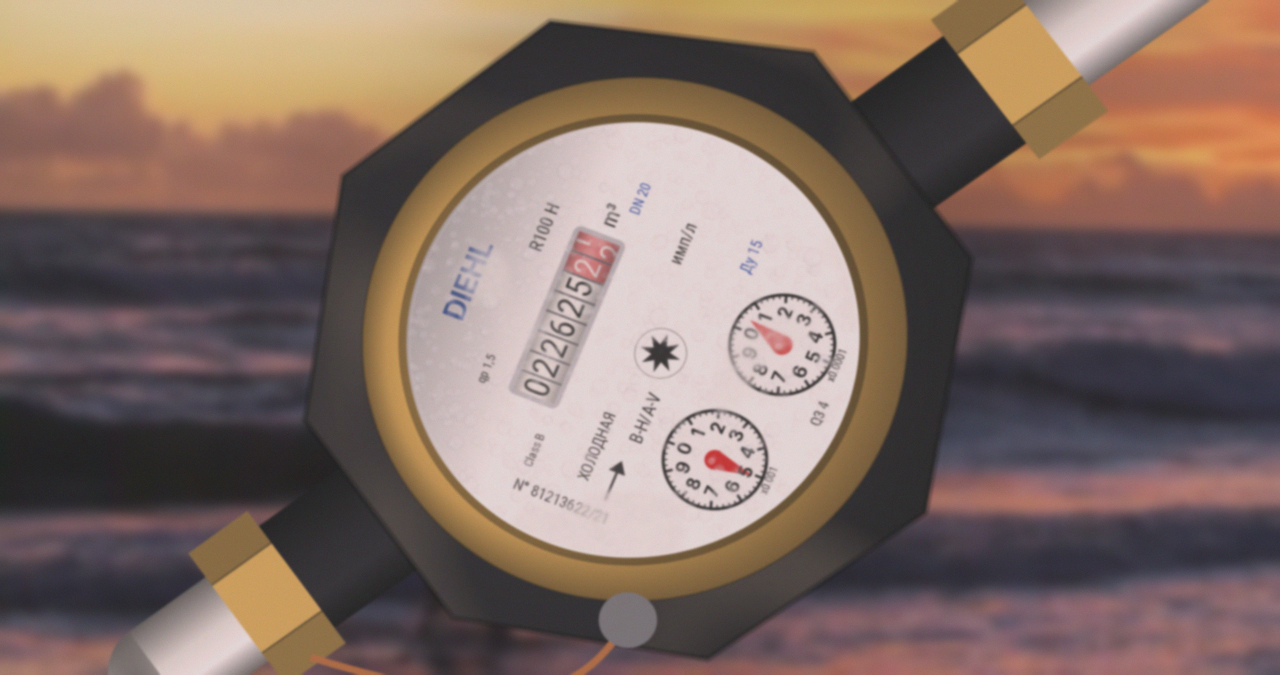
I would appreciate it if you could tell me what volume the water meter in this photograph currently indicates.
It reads 22625.2150 m³
